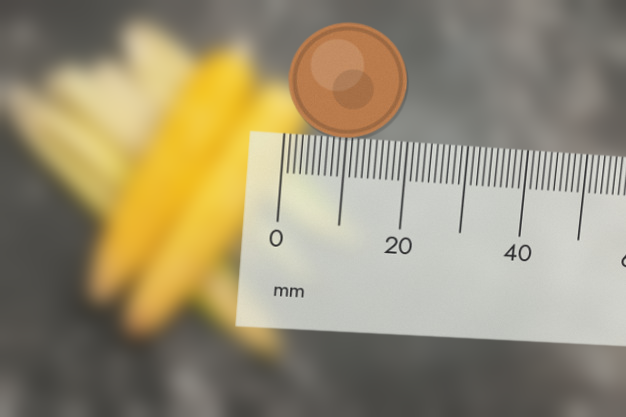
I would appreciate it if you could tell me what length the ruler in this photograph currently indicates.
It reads 19 mm
